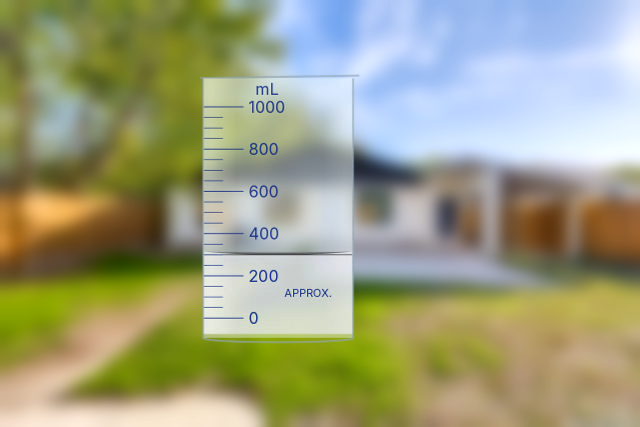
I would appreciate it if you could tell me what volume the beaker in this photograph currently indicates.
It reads 300 mL
